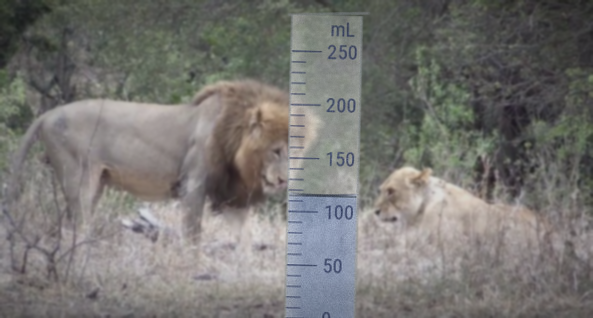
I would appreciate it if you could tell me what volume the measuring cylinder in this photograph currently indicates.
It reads 115 mL
